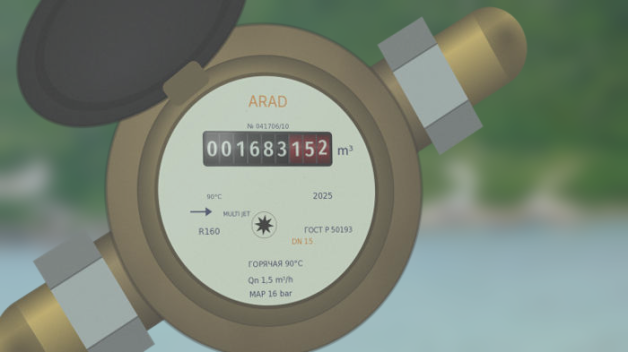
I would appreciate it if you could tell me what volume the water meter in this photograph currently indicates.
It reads 1683.152 m³
